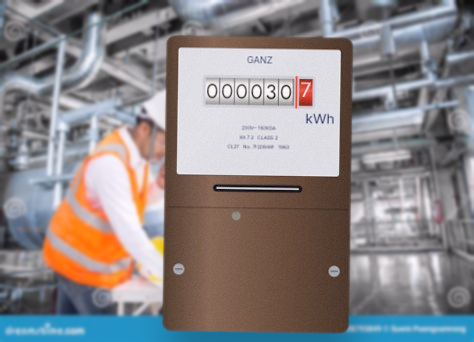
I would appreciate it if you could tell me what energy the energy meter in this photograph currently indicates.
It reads 30.7 kWh
